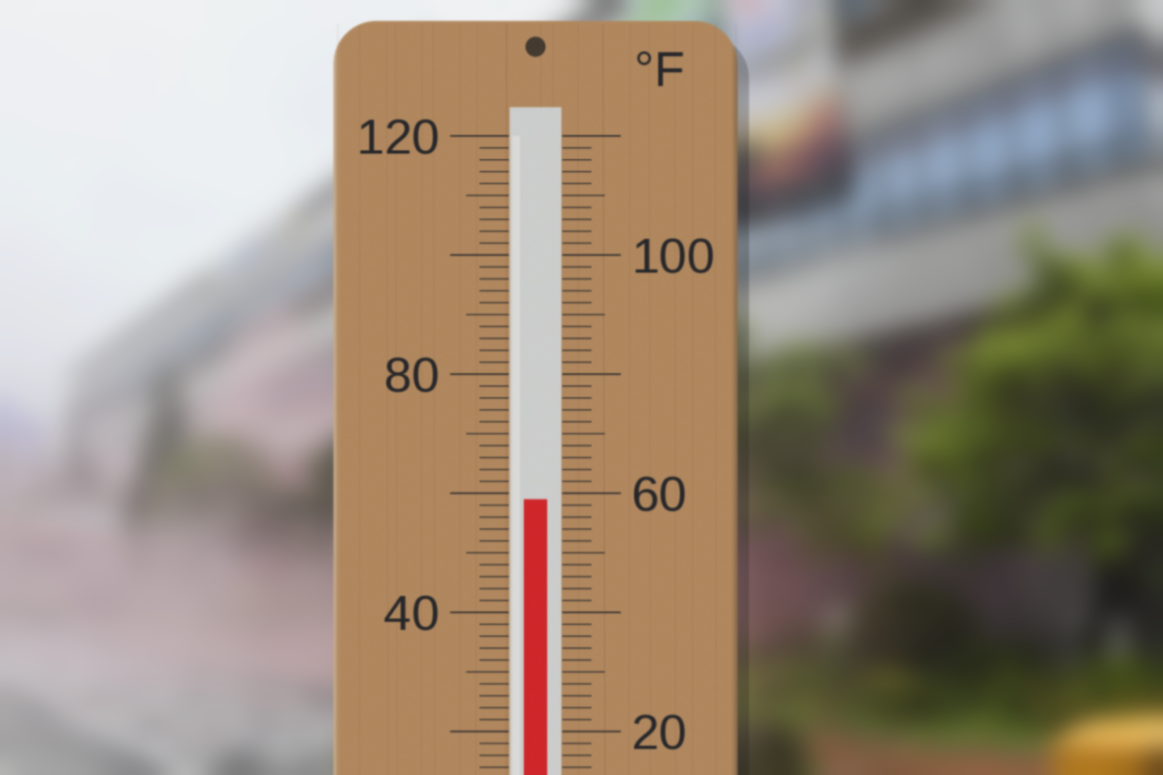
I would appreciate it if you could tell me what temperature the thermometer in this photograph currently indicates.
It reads 59 °F
